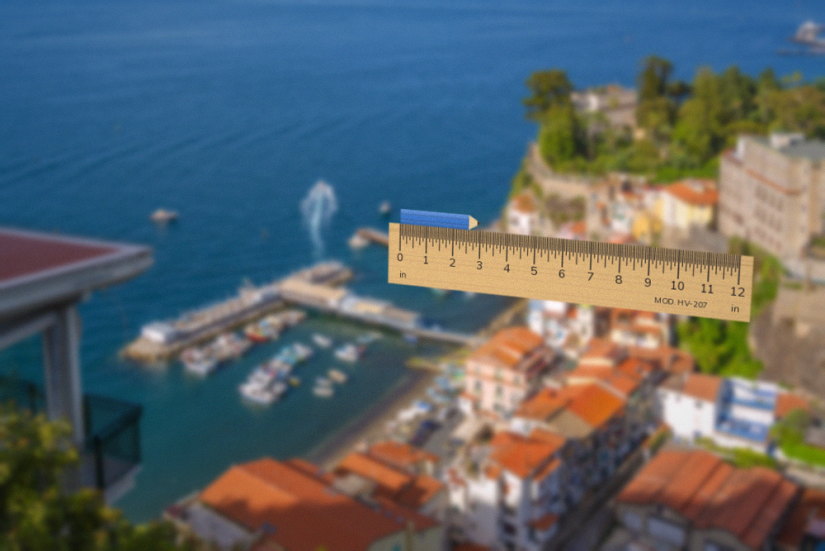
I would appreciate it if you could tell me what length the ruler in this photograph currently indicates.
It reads 3 in
